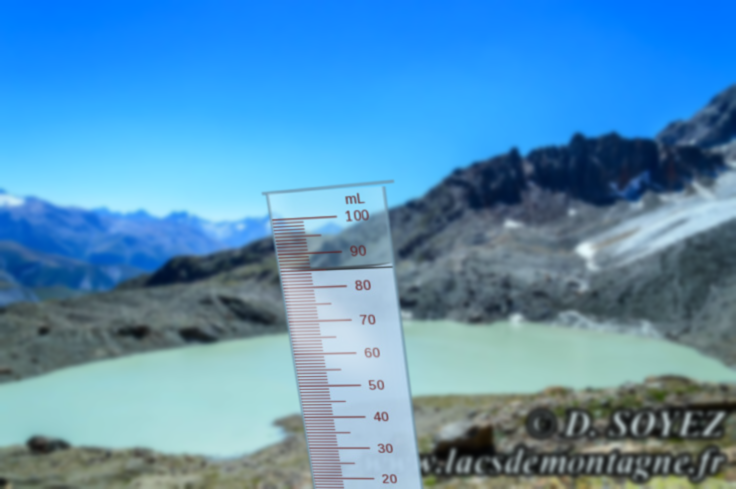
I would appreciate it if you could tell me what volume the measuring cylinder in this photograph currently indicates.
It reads 85 mL
